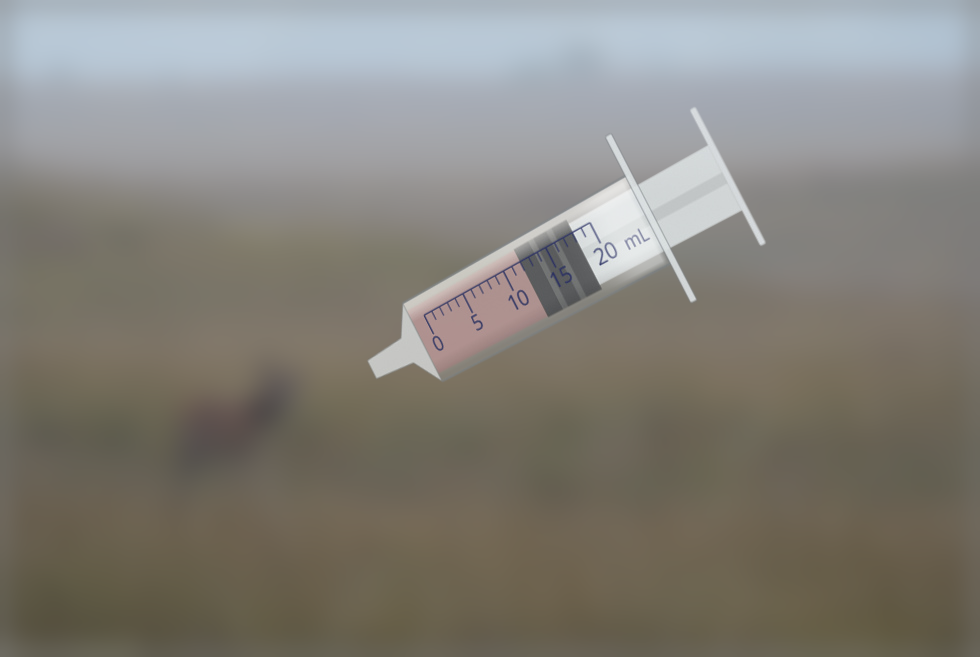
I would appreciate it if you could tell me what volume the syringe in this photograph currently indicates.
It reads 12 mL
